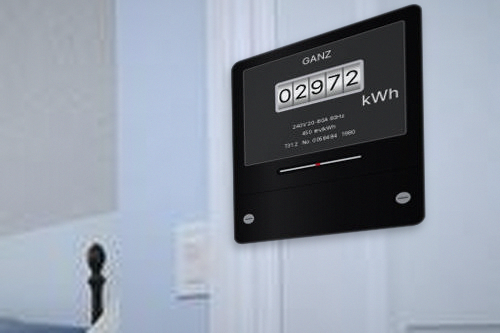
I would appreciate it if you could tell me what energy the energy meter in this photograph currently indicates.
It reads 2972 kWh
